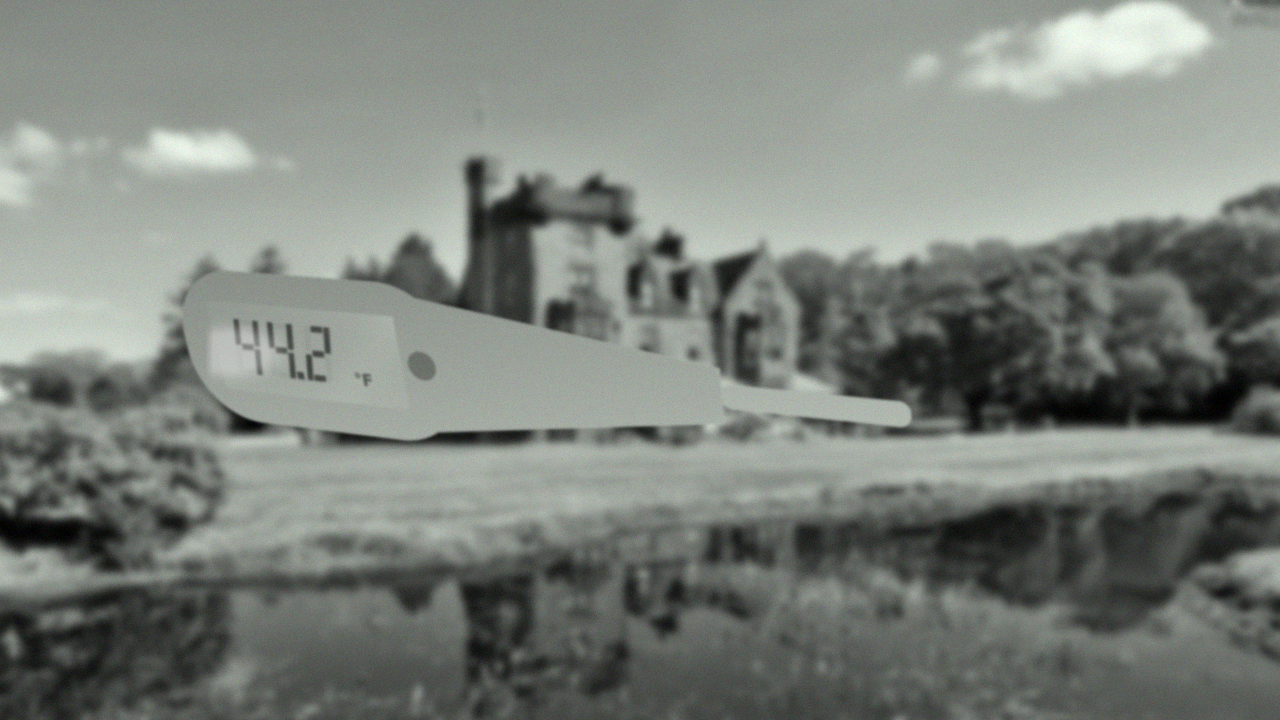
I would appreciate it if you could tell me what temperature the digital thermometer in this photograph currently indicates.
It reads 44.2 °F
